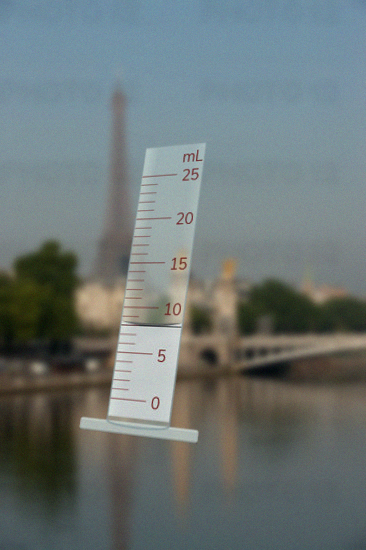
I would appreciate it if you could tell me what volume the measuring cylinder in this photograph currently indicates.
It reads 8 mL
